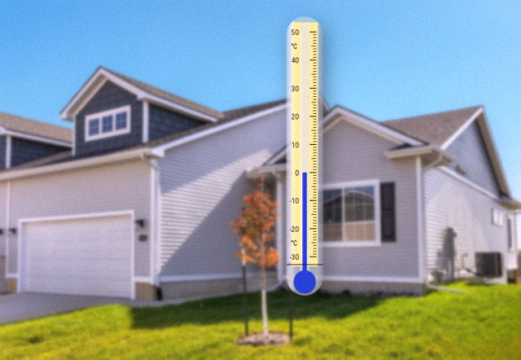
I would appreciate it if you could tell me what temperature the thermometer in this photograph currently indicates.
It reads 0 °C
